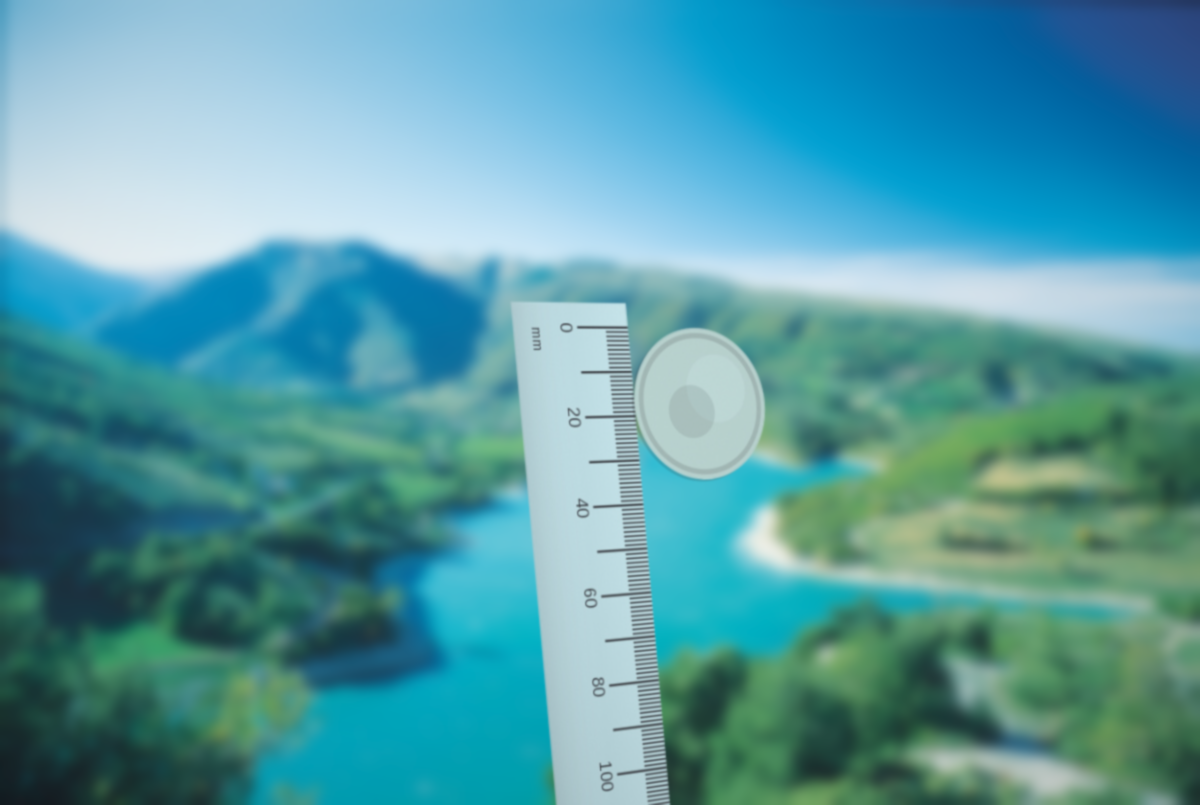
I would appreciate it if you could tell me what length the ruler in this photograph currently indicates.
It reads 35 mm
